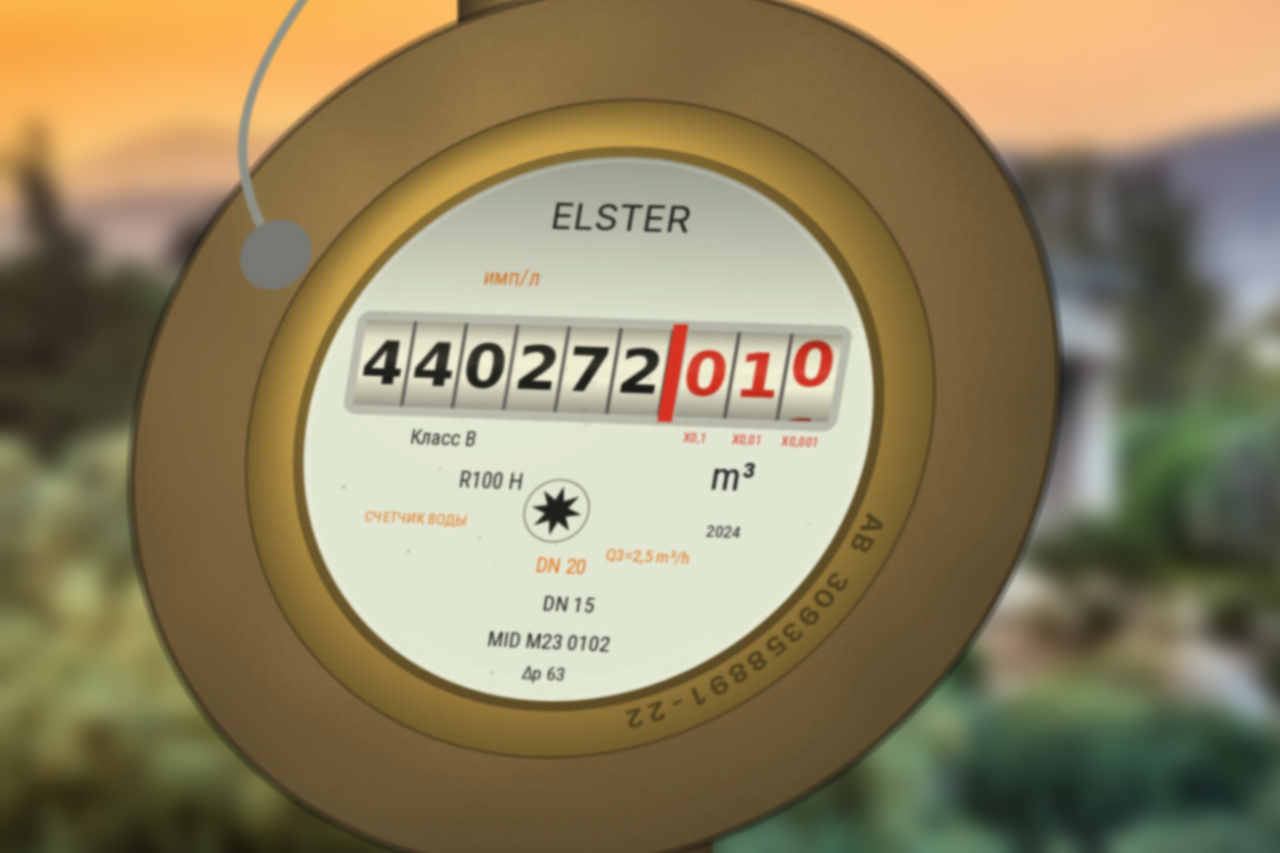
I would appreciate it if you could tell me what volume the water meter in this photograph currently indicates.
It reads 440272.010 m³
